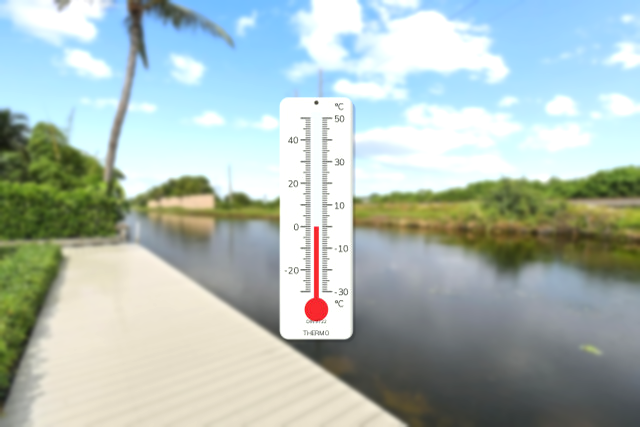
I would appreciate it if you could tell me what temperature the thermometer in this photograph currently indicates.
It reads 0 °C
